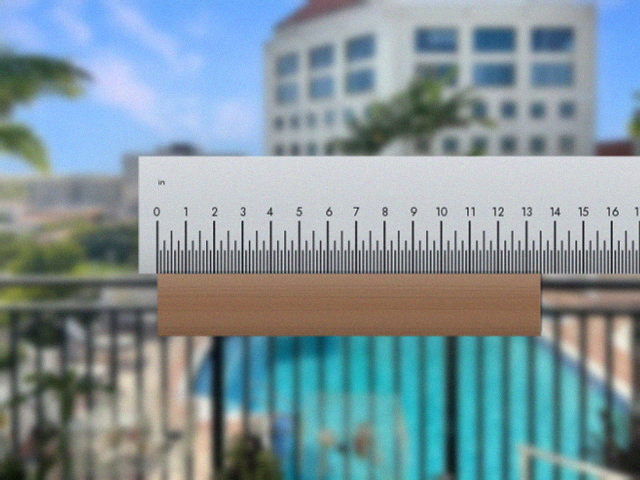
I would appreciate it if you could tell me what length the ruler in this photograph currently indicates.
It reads 13.5 in
